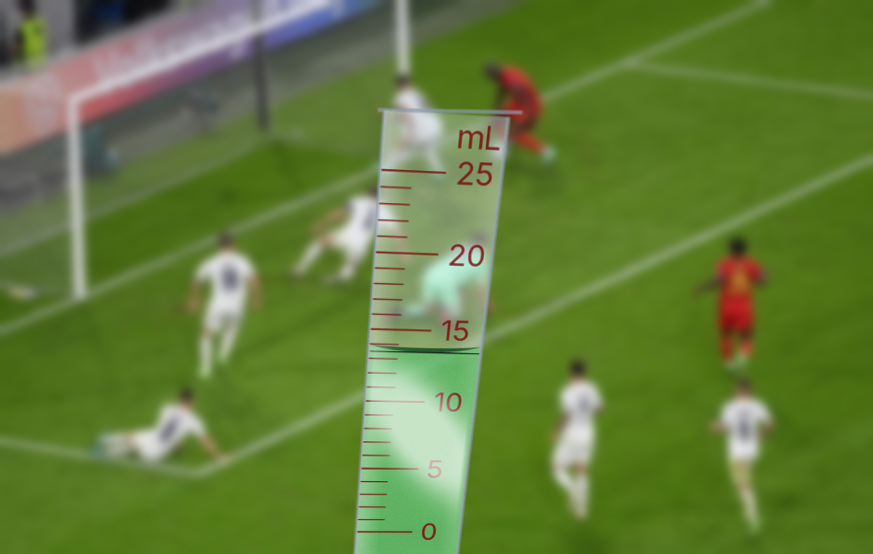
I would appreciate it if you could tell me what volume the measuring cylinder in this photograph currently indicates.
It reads 13.5 mL
